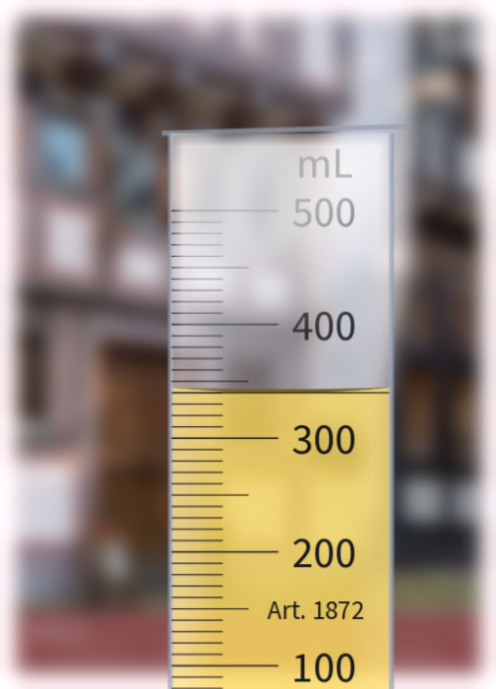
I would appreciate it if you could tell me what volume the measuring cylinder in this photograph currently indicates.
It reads 340 mL
